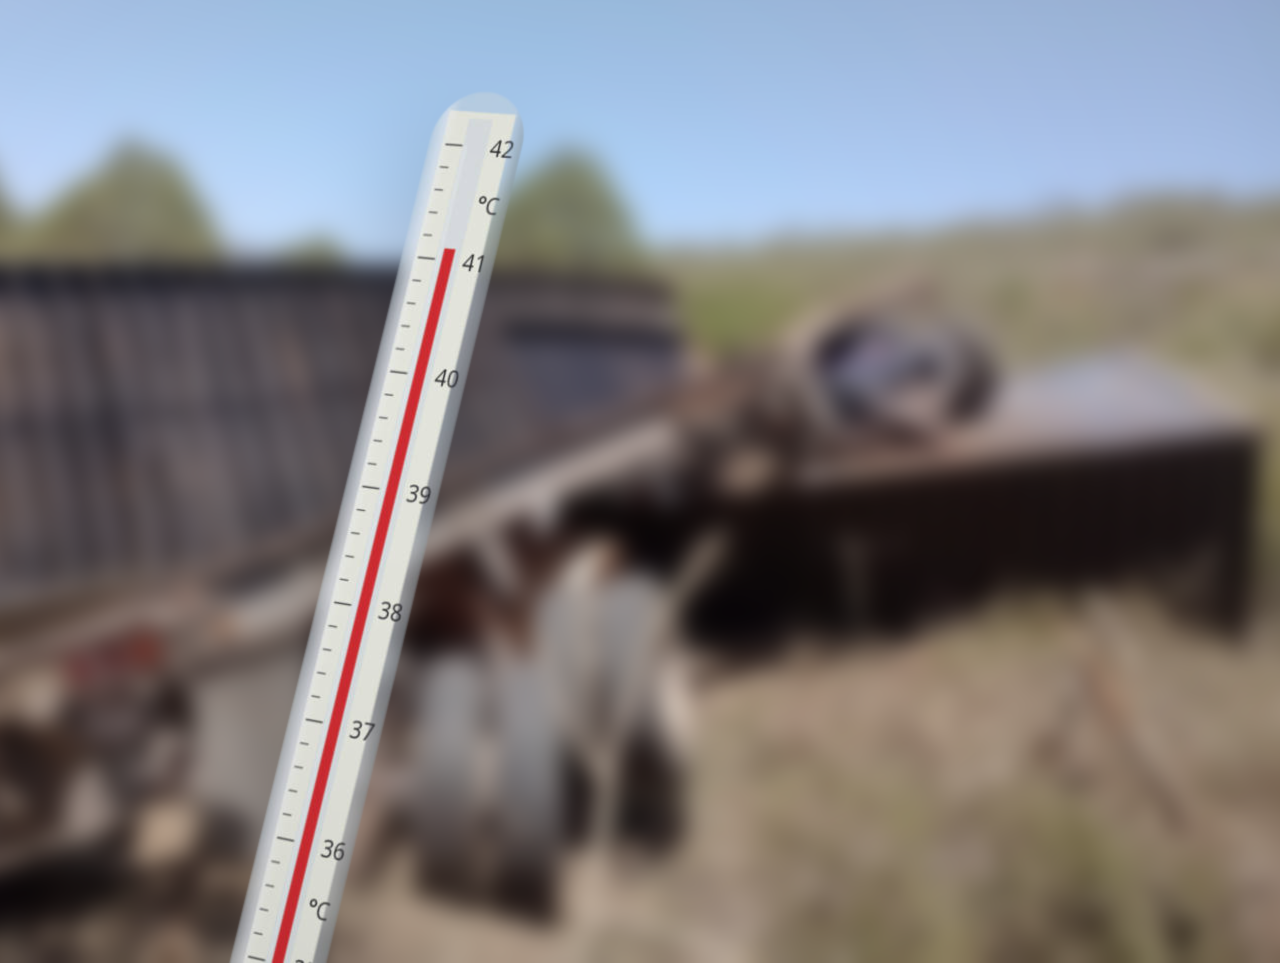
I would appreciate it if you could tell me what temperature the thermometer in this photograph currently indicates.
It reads 41.1 °C
